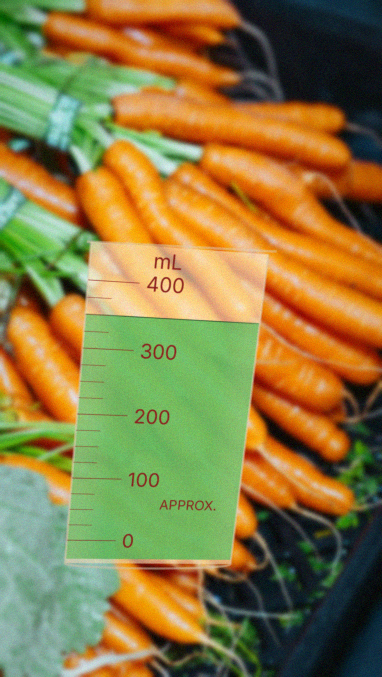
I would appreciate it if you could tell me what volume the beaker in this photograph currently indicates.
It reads 350 mL
